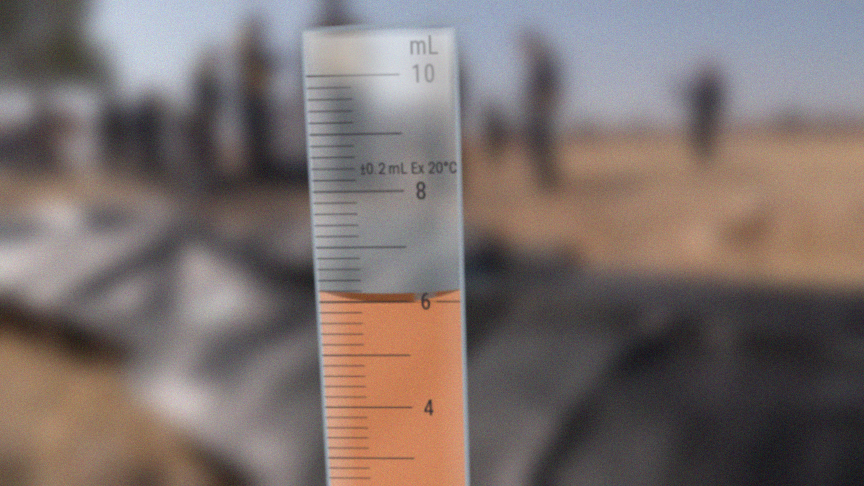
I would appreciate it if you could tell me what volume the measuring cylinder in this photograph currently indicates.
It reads 6 mL
